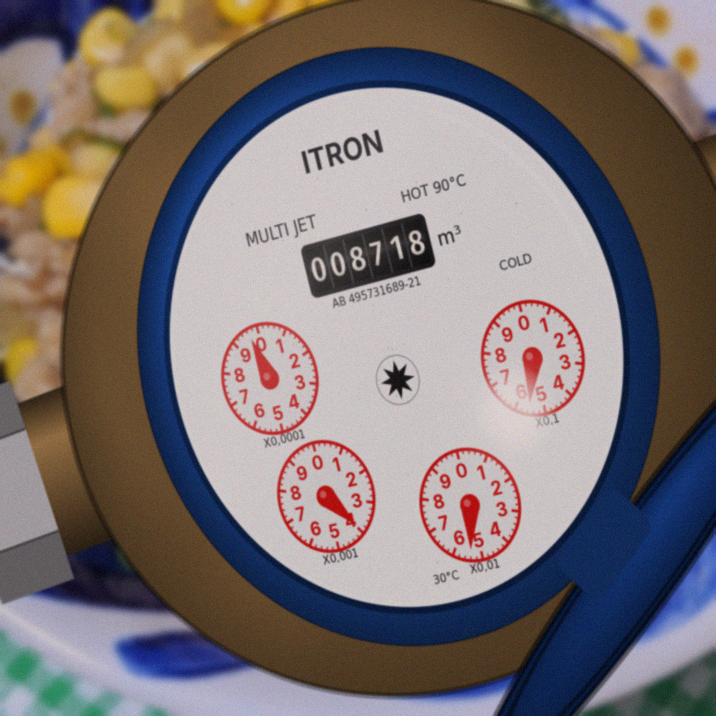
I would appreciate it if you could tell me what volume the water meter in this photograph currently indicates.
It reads 8718.5539 m³
